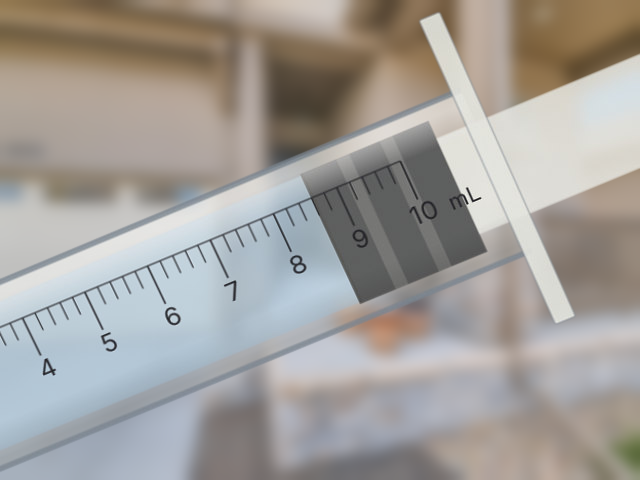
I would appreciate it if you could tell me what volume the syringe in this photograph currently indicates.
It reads 8.6 mL
